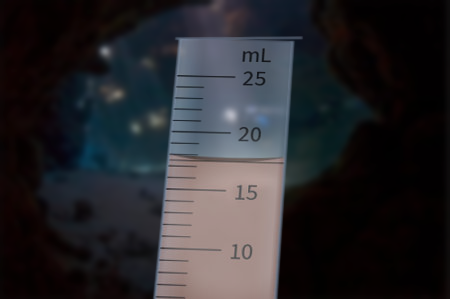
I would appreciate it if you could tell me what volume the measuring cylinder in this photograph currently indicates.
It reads 17.5 mL
